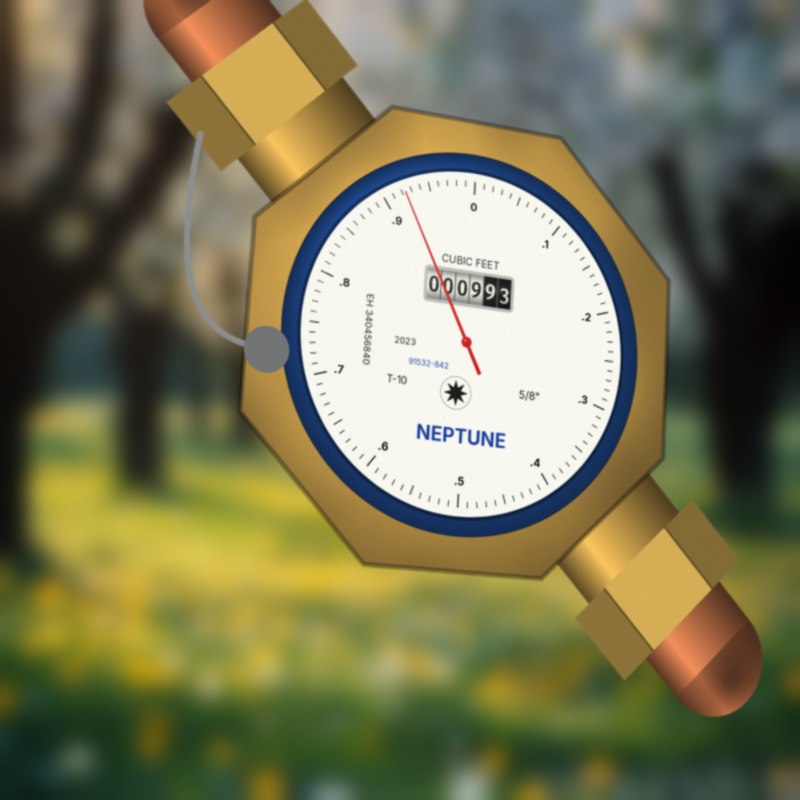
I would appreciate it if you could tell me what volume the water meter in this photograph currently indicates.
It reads 992.92 ft³
